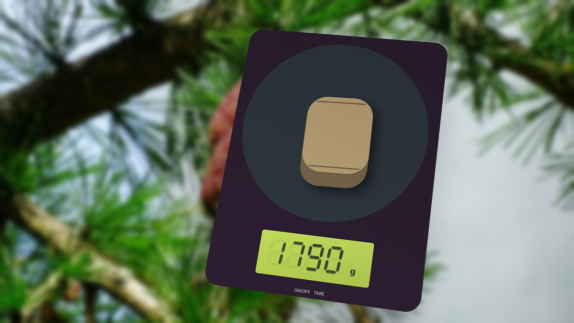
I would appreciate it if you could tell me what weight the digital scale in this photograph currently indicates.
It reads 1790 g
